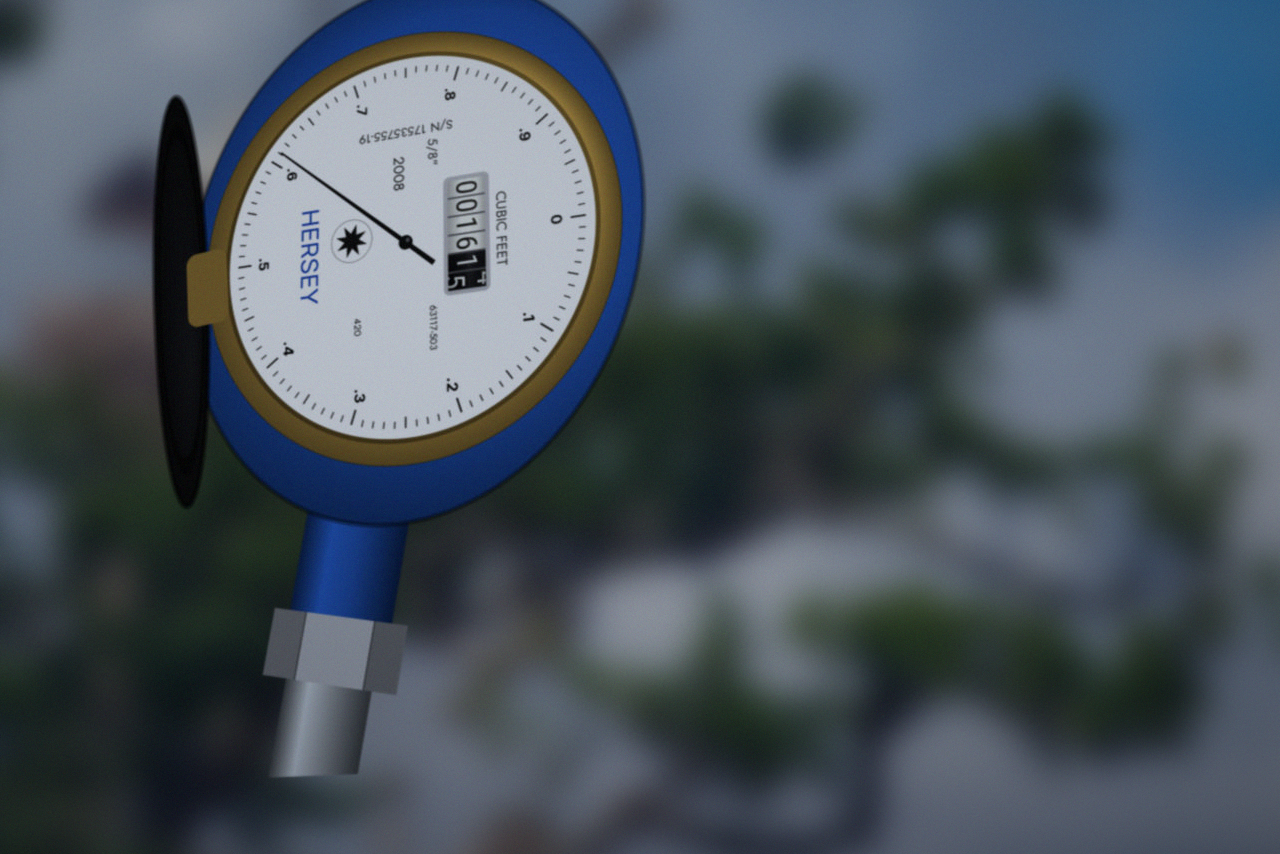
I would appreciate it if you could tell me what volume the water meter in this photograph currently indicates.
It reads 1614.61 ft³
